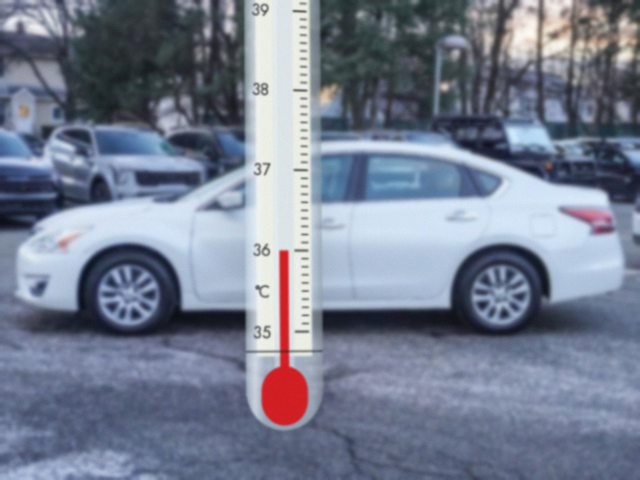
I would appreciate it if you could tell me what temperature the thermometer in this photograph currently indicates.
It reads 36 °C
